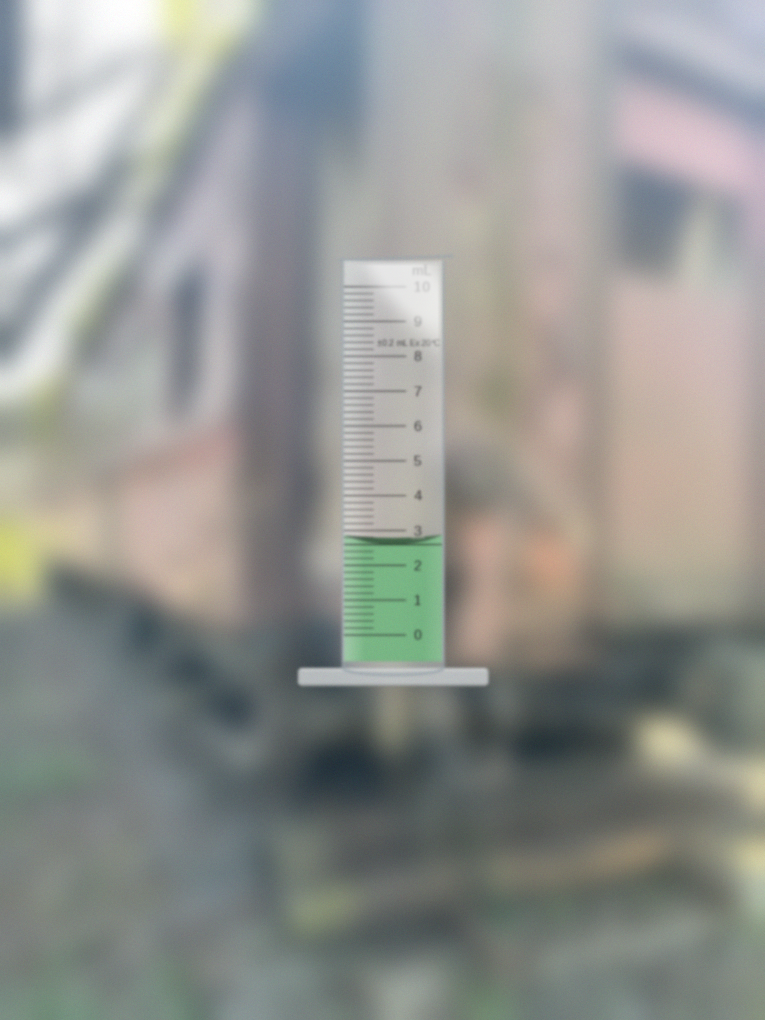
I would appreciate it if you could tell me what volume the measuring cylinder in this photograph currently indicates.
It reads 2.6 mL
